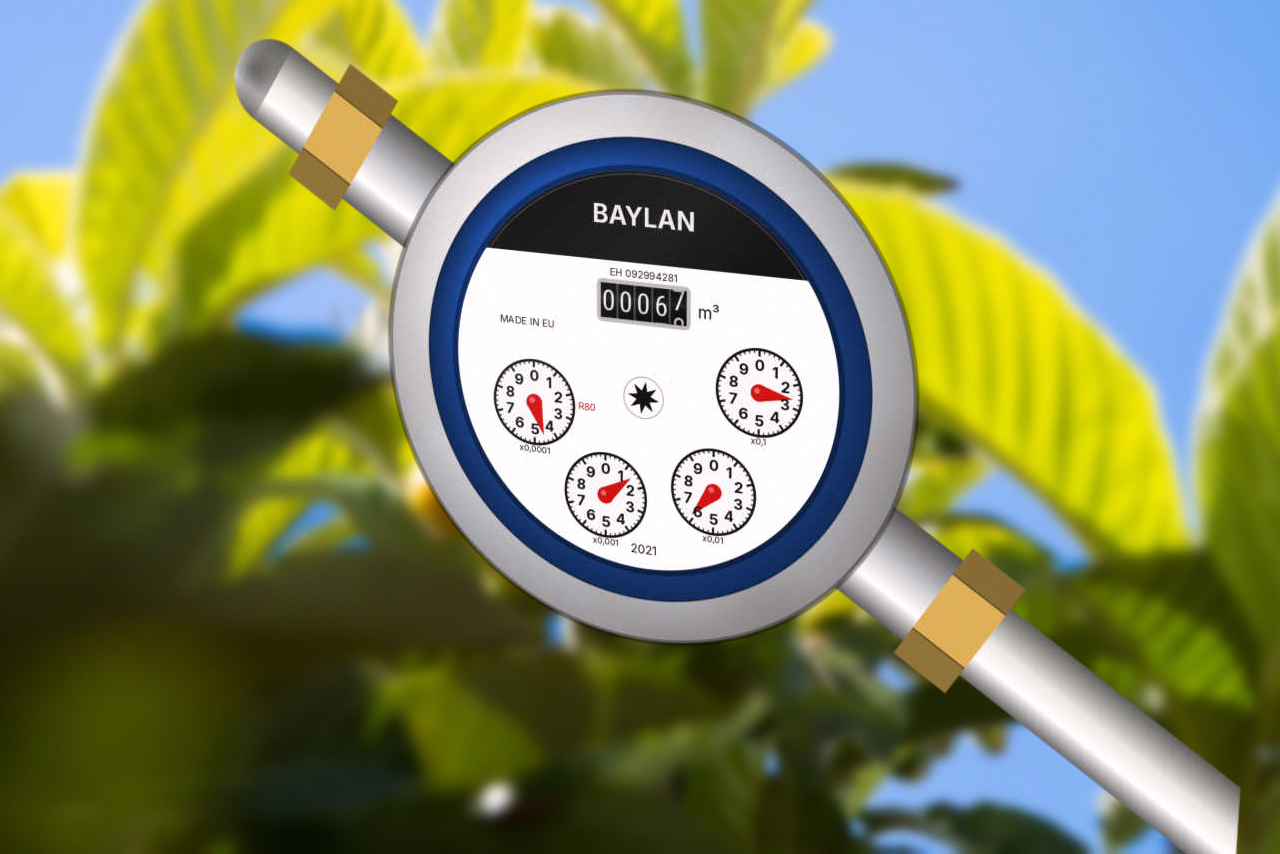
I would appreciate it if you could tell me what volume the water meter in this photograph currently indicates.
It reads 67.2614 m³
